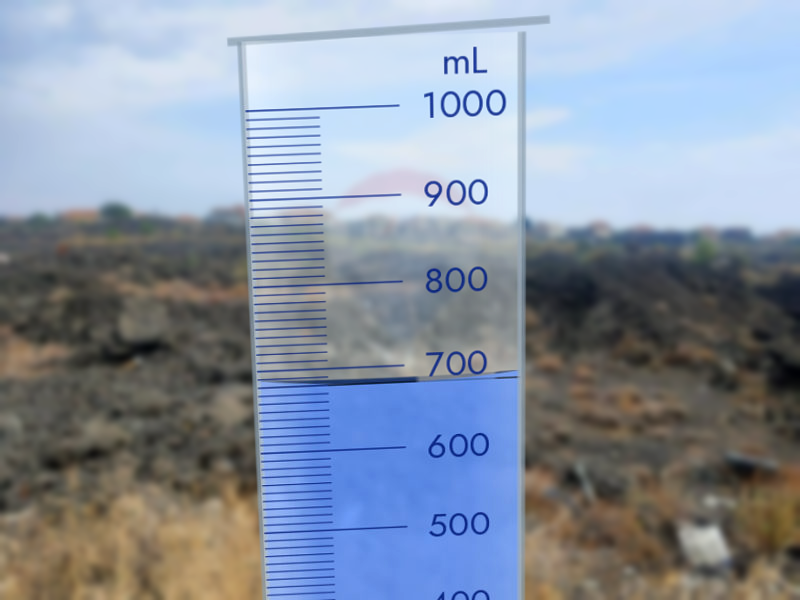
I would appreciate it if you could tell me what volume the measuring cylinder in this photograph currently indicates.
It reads 680 mL
